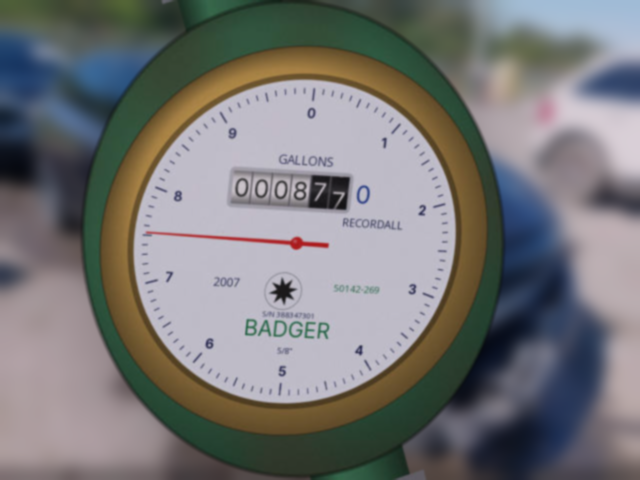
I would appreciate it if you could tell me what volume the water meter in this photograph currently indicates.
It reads 8767.5 gal
